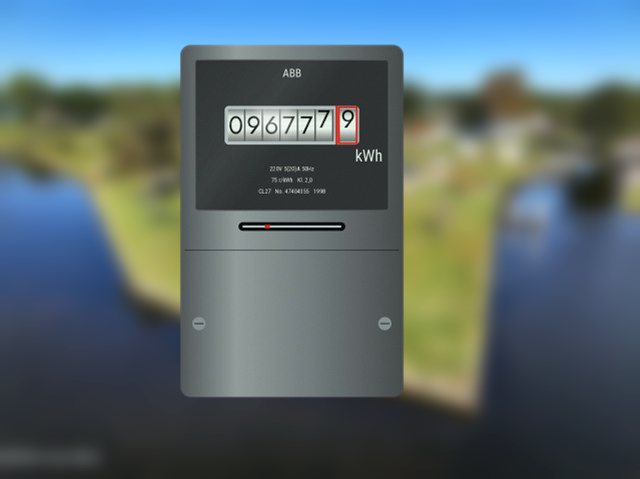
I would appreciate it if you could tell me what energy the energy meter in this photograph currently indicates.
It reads 96777.9 kWh
